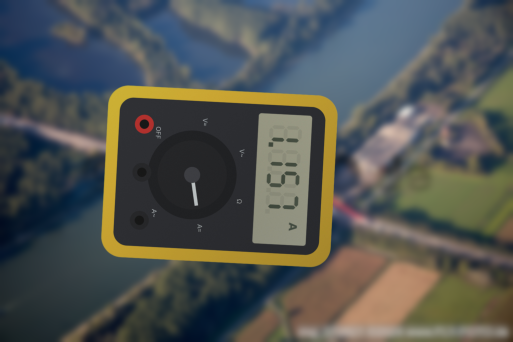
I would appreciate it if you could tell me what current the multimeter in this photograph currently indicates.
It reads 1.157 A
